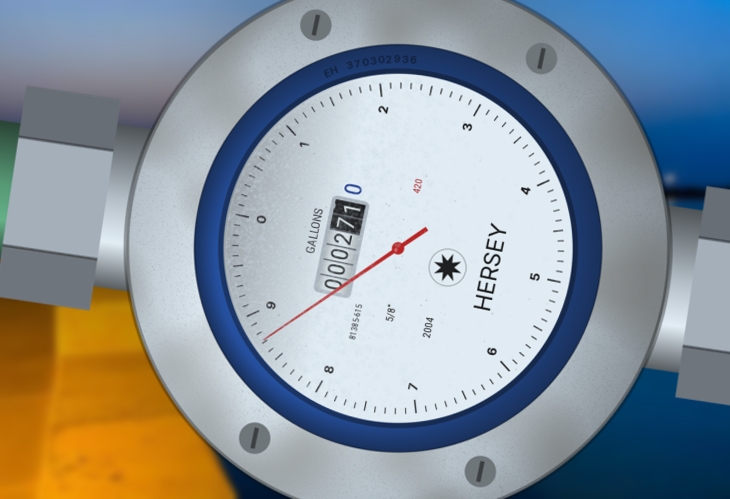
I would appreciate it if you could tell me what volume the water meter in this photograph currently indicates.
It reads 2708.7 gal
